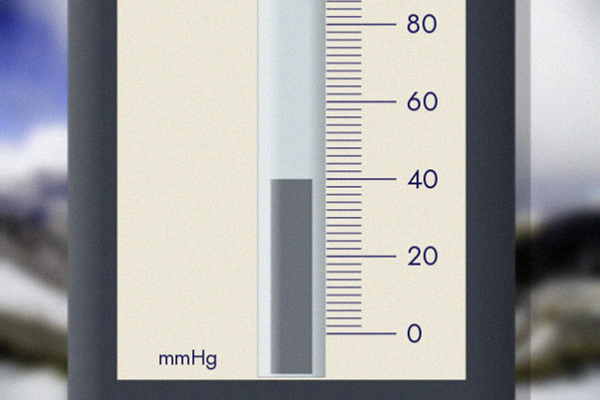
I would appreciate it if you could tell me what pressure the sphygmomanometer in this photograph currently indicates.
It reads 40 mmHg
